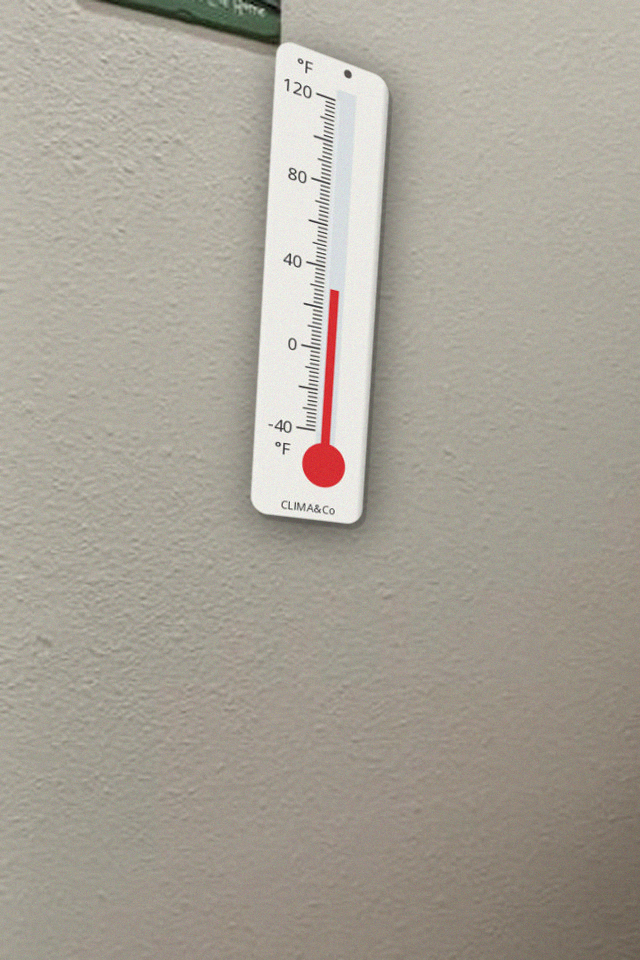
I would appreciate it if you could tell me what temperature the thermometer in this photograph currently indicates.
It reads 30 °F
